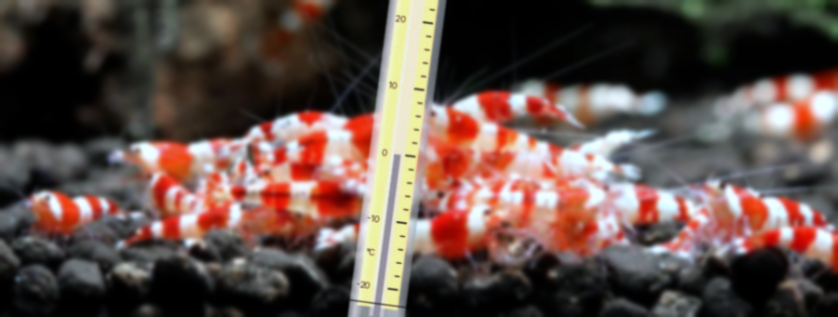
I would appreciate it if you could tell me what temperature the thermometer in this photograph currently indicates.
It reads 0 °C
